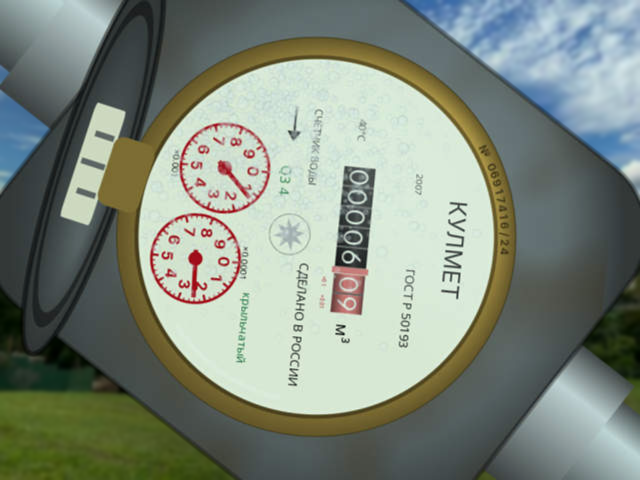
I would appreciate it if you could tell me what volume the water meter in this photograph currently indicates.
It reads 6.0912 m³
